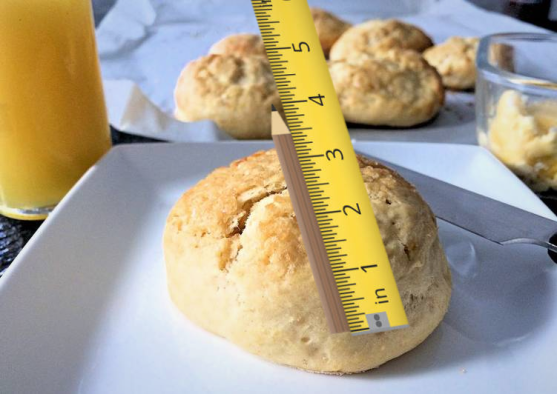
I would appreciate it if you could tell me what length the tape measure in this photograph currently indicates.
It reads 4 in
